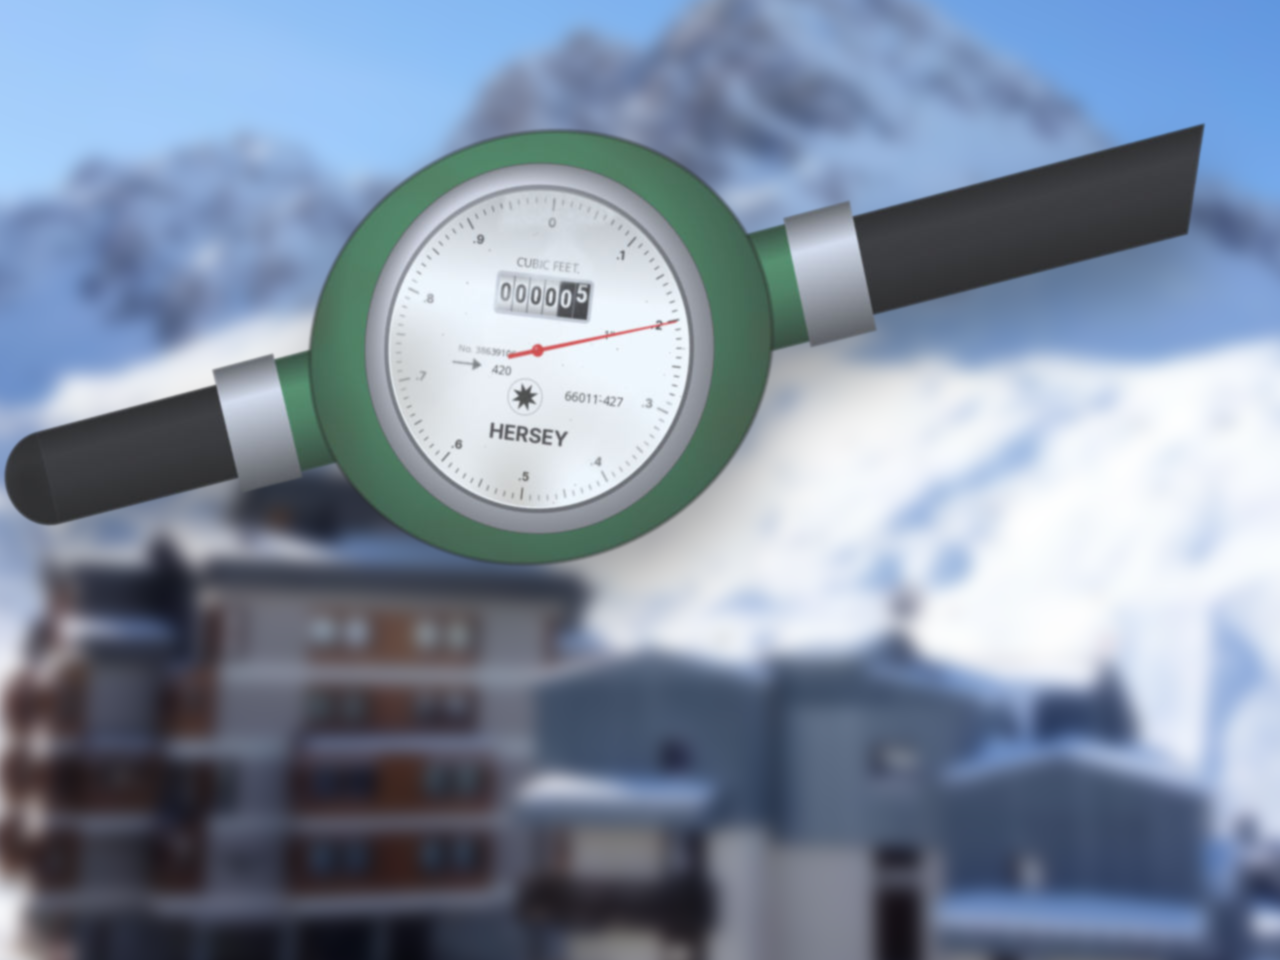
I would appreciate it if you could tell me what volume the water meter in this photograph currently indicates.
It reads 5.20 ft³
